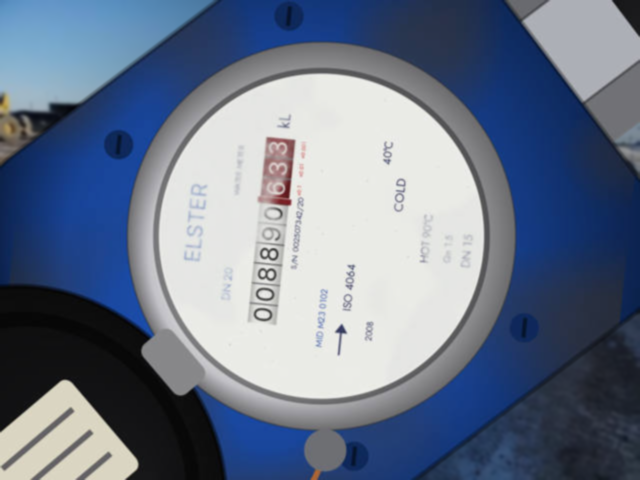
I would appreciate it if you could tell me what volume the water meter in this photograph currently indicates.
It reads 8890.633 kL
